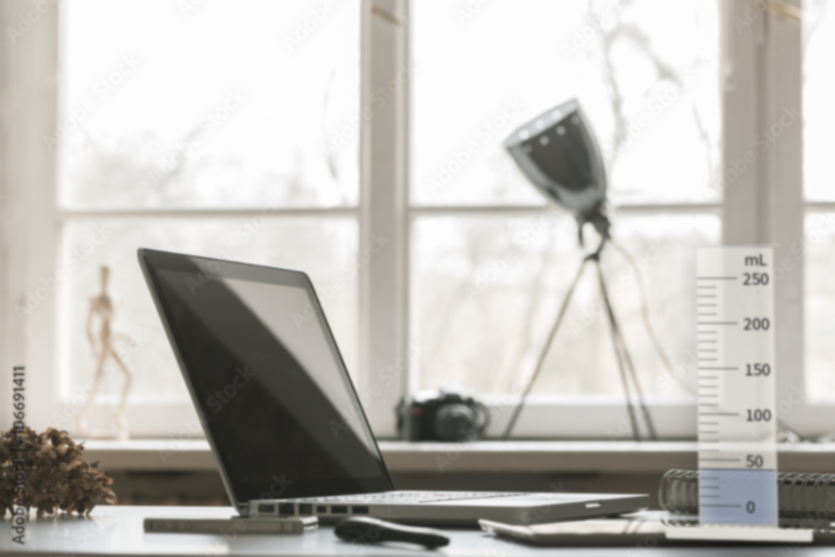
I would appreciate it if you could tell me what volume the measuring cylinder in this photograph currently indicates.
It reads 40 mL
